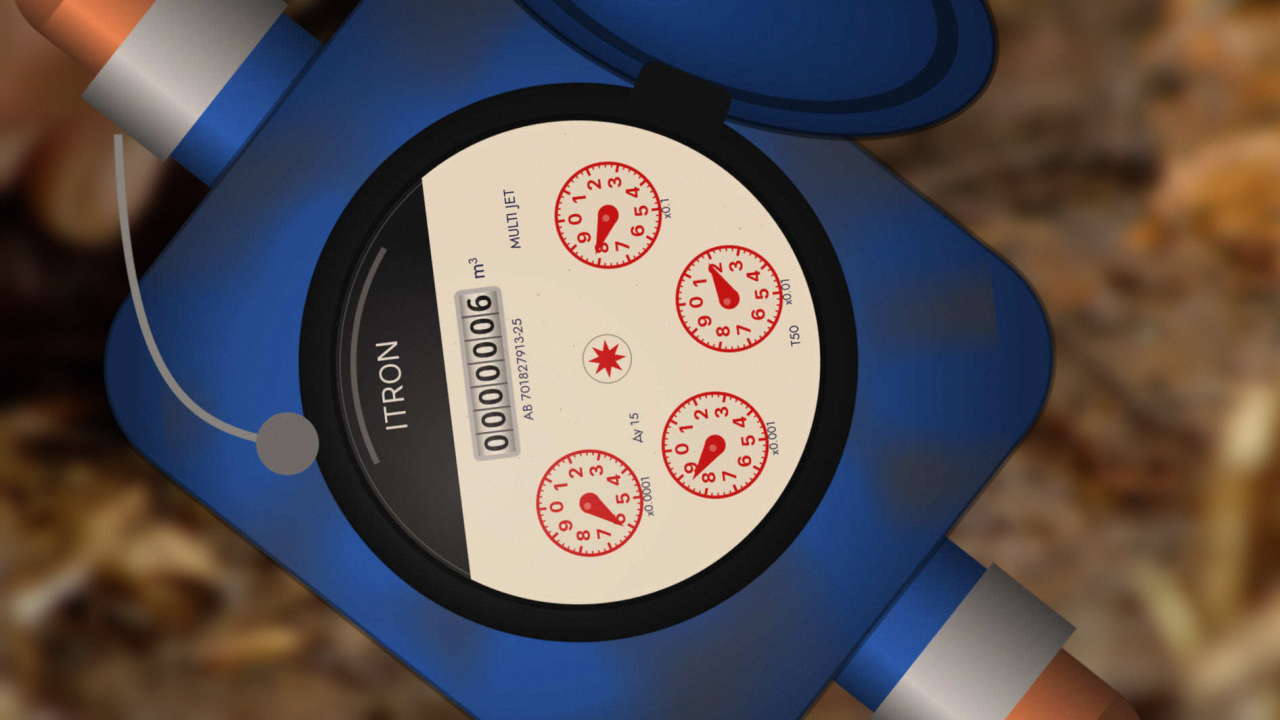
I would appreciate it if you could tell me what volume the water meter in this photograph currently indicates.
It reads 6.8186 m³
